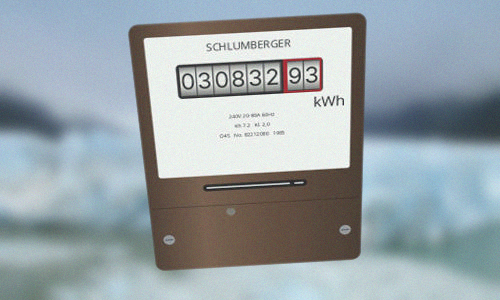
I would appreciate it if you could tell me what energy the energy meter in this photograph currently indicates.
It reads 30832.93 kWh
